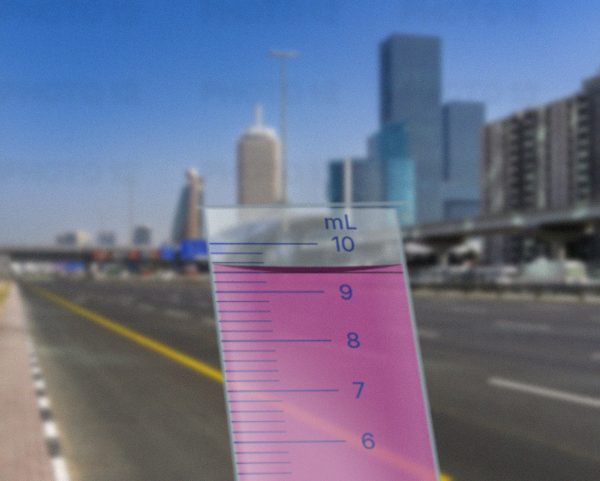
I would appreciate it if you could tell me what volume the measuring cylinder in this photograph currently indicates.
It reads 9.4 mL
